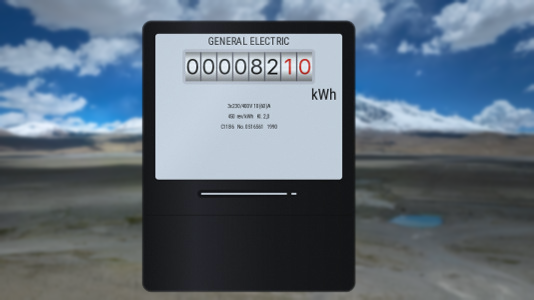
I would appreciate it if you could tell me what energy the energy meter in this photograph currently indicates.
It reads 82.10 kWh
